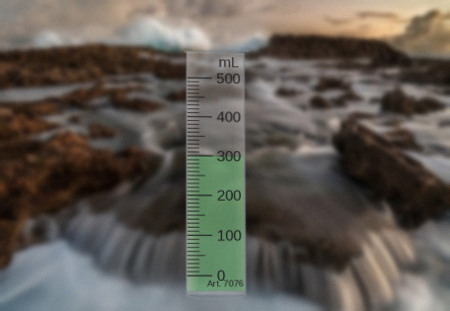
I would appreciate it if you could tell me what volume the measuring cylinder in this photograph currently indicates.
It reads 300 mL
